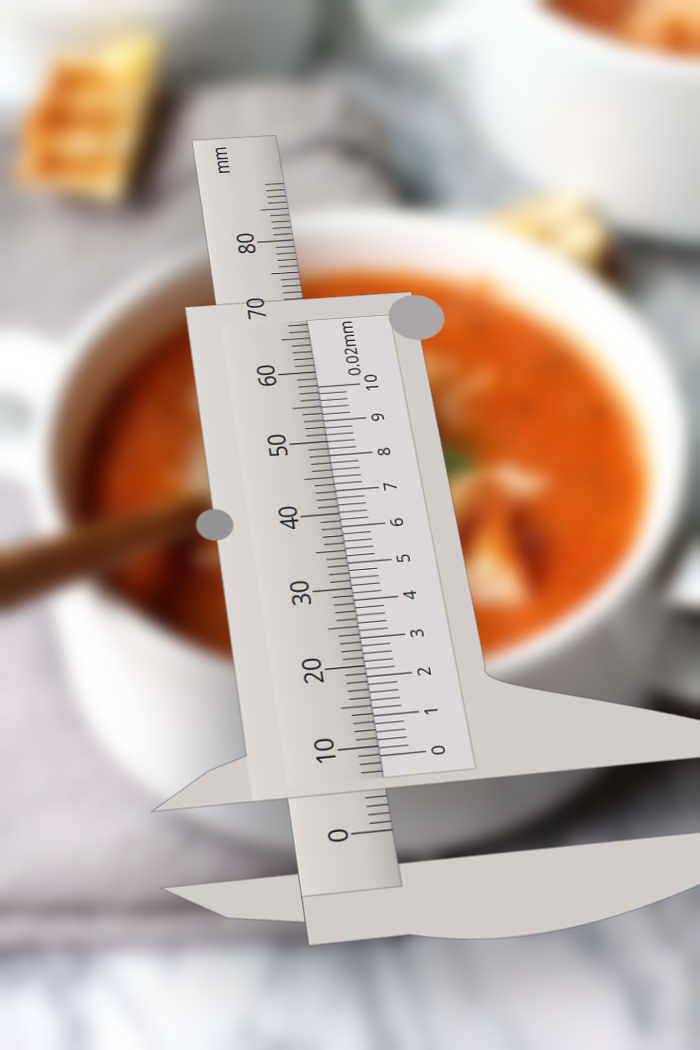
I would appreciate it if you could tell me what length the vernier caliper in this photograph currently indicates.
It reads 8.8 mm
